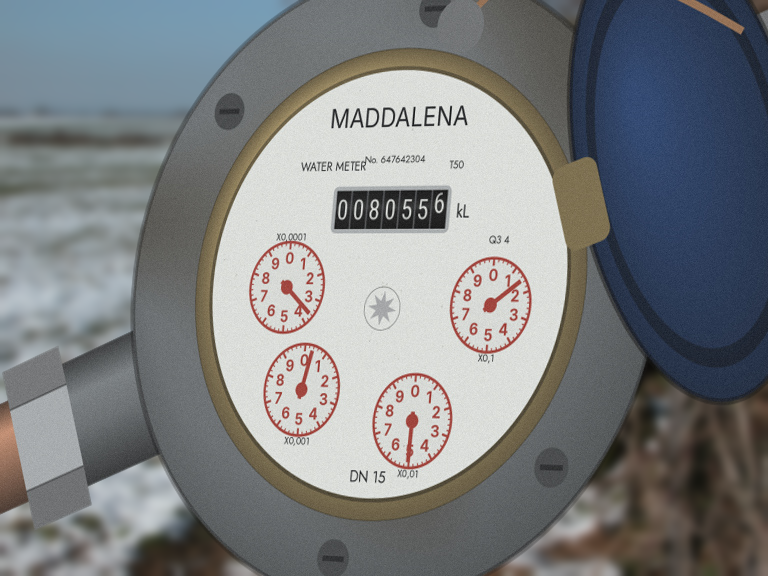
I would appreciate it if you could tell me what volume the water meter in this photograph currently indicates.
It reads 80556.1503 kL
